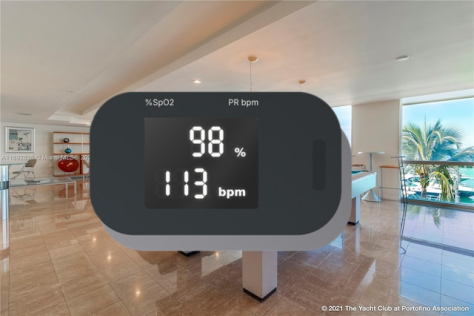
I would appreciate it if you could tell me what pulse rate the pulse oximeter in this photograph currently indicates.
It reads 113 bpm
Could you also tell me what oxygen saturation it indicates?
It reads 98 %
